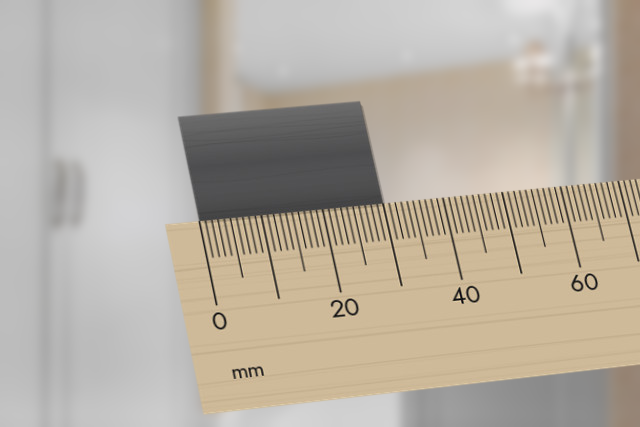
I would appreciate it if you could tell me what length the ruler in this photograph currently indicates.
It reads 30 mm
